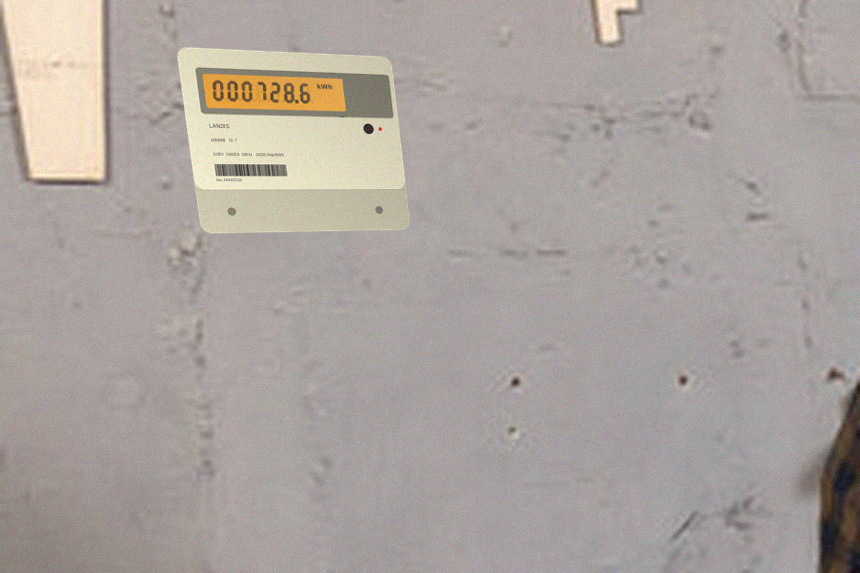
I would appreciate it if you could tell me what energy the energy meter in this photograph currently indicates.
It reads 728.6 kWh
